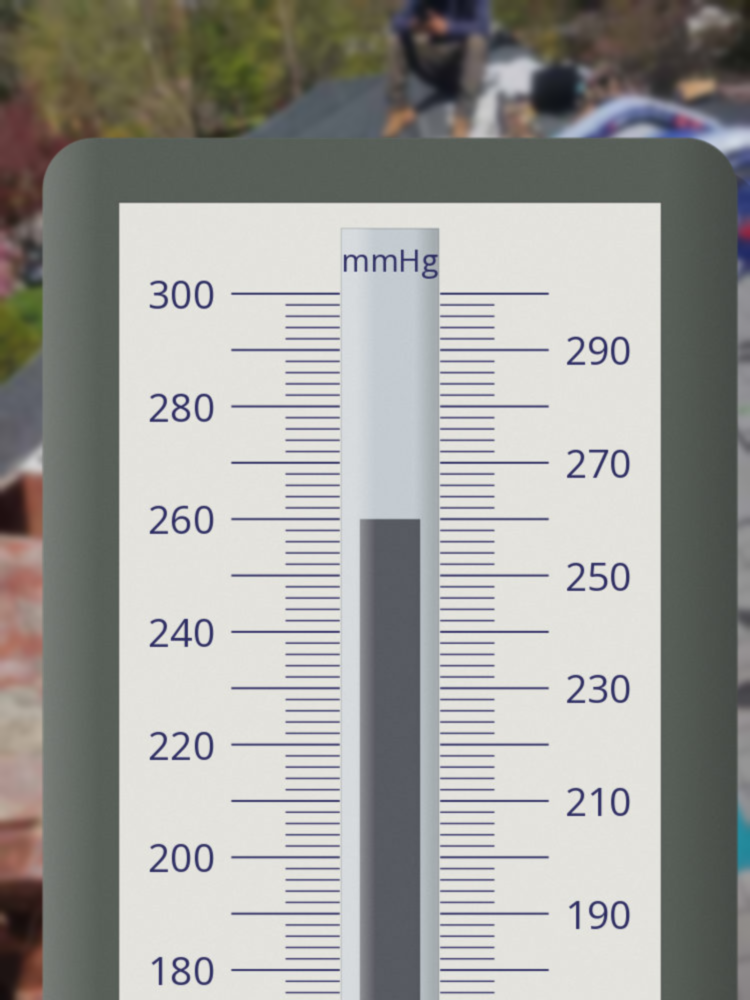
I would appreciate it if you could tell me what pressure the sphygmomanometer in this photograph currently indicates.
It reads 260 mmHg
